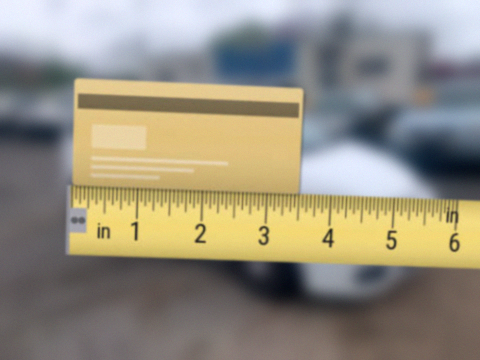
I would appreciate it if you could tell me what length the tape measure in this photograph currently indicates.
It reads 3.5 in
